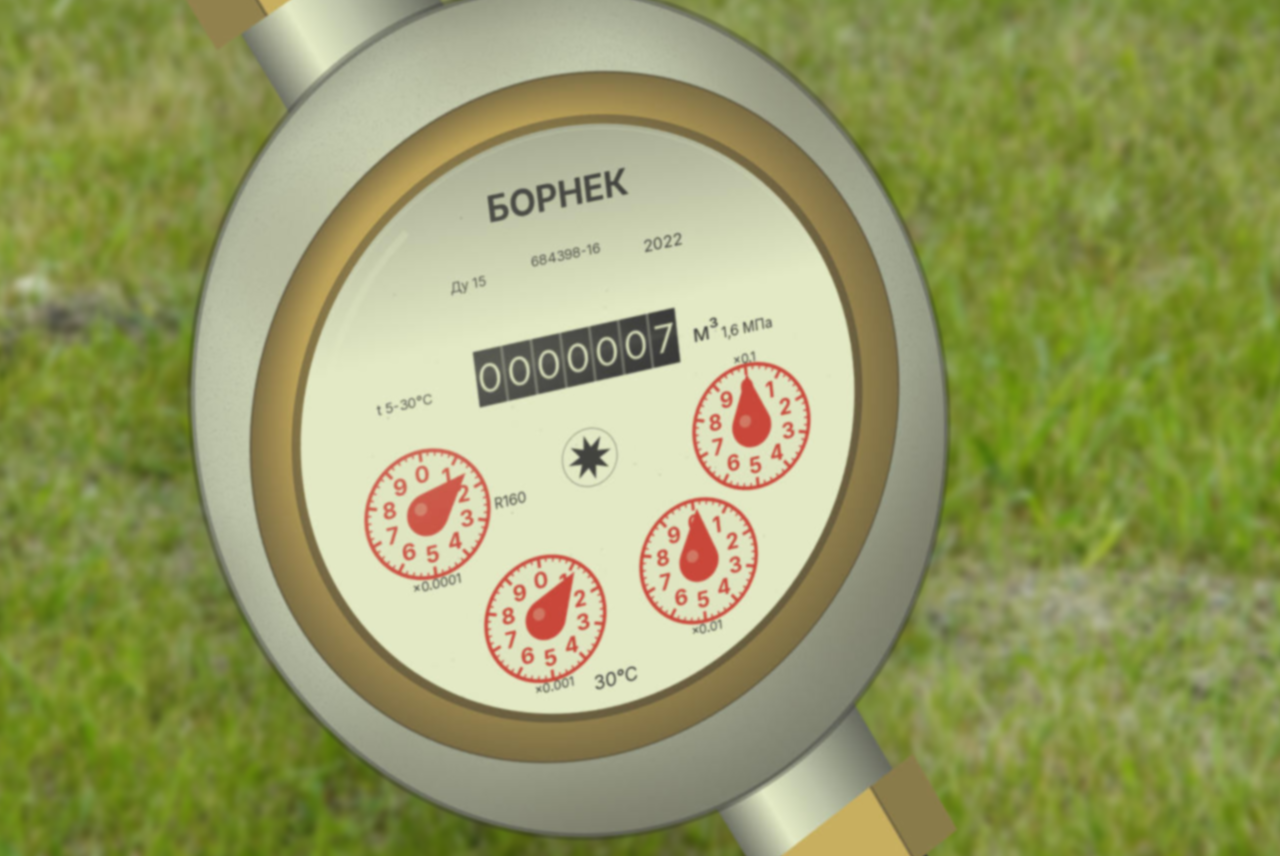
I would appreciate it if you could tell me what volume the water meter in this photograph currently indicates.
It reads 7.0011 m³
